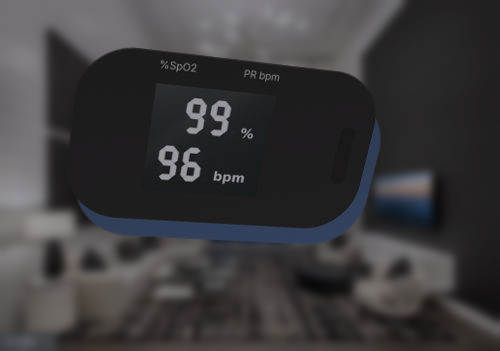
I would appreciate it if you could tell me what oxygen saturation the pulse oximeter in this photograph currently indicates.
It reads 99 %
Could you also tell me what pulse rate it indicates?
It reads 96 bpm
